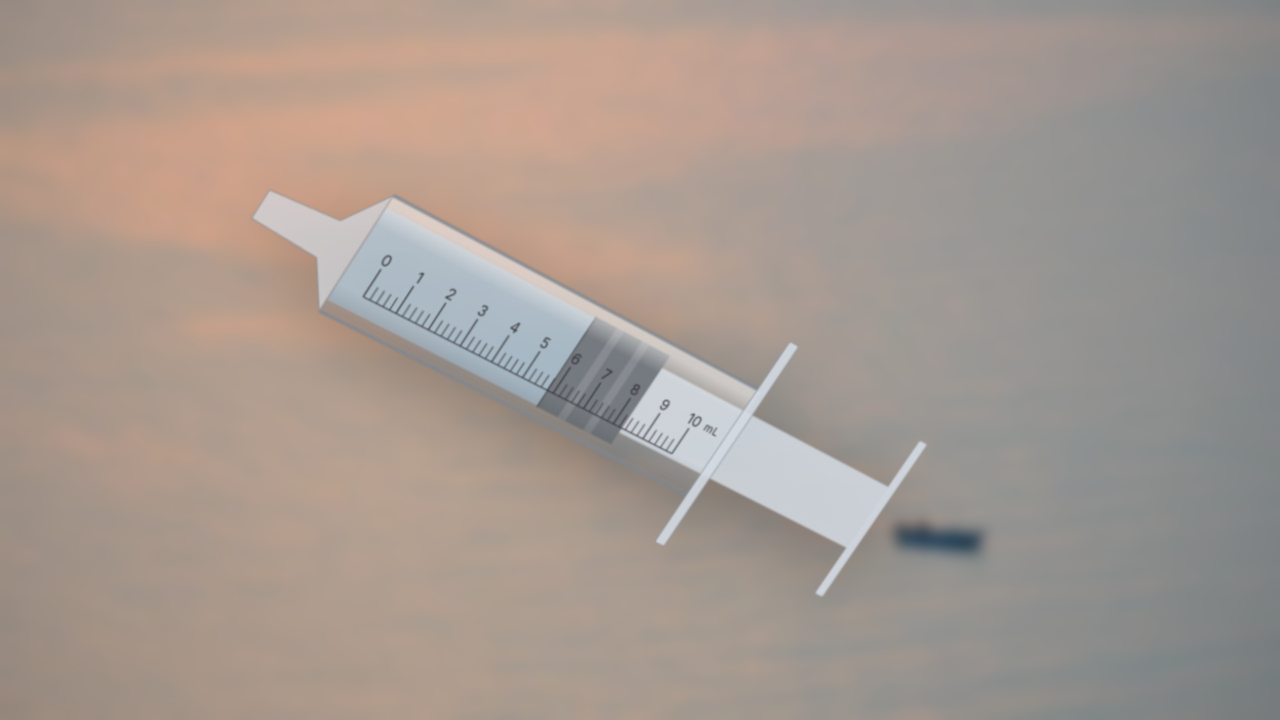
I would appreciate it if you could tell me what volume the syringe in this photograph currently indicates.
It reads 5.8 mL
